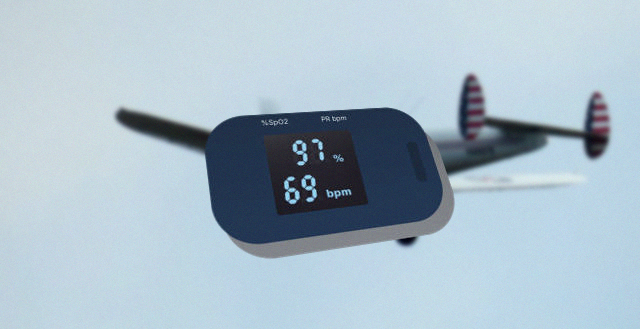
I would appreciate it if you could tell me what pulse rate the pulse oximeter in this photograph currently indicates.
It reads 69 bpm
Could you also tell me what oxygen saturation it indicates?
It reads 97 %
